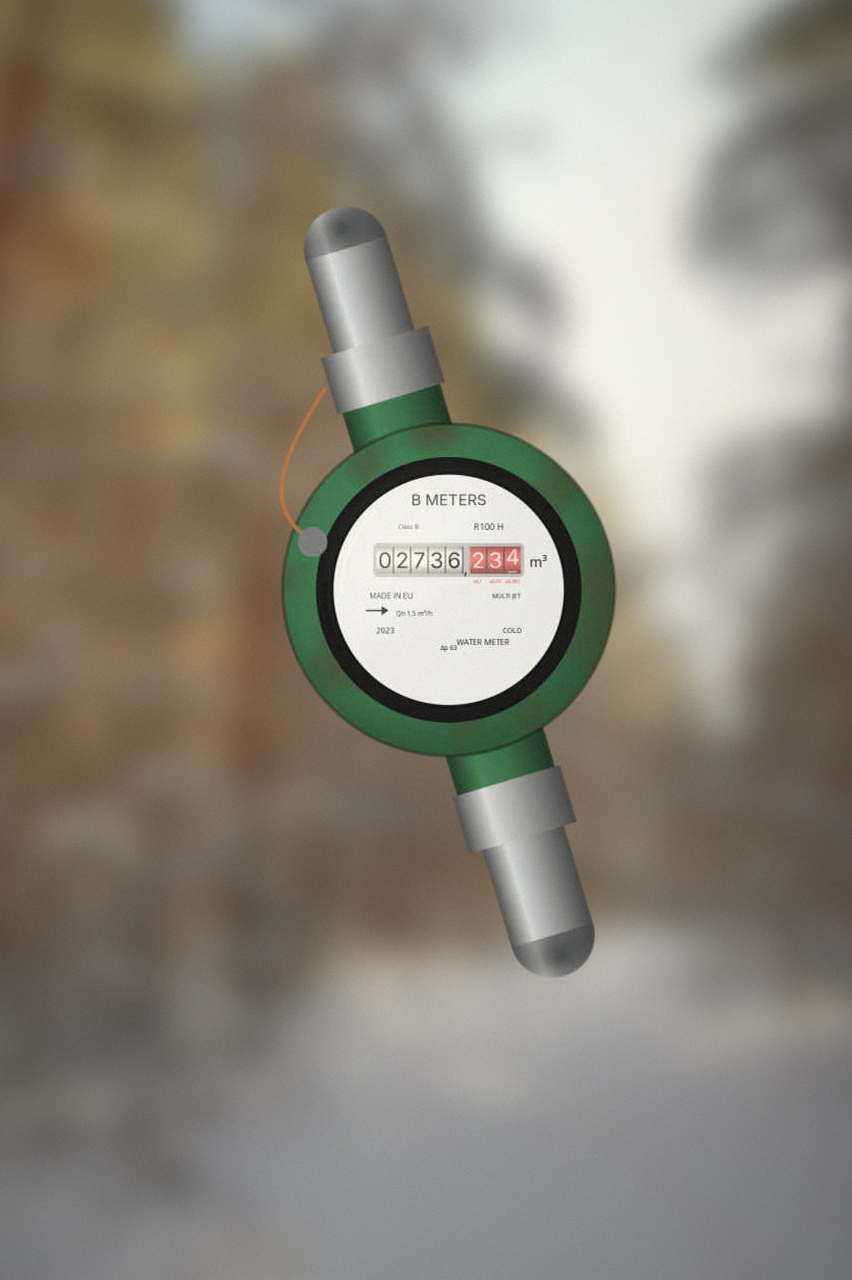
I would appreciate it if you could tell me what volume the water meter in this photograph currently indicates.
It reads 2736.234 m³
